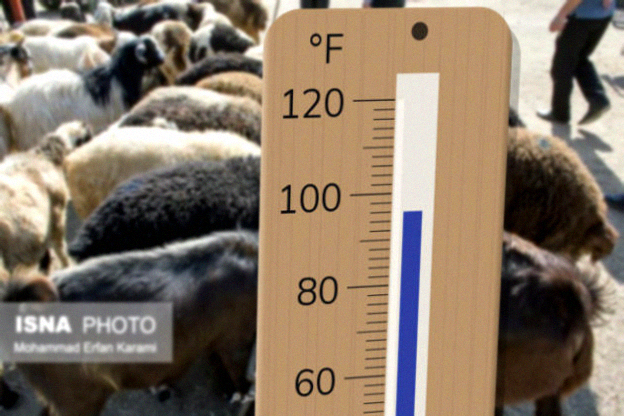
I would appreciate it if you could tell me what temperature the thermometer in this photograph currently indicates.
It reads 96 °F
